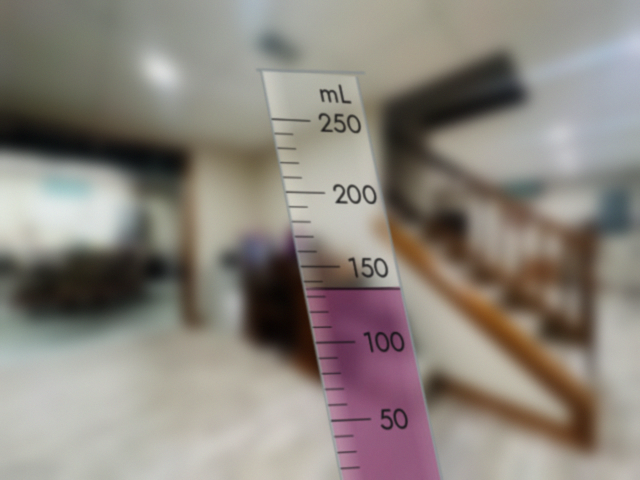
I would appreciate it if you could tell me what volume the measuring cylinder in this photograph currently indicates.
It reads 135 mL
